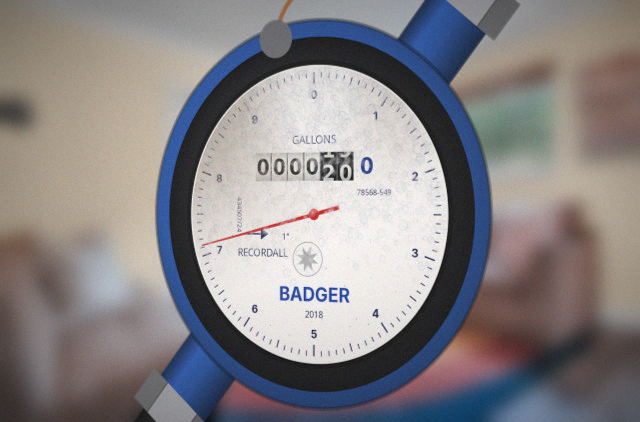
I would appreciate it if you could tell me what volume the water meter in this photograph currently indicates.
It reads 197.1 gal
